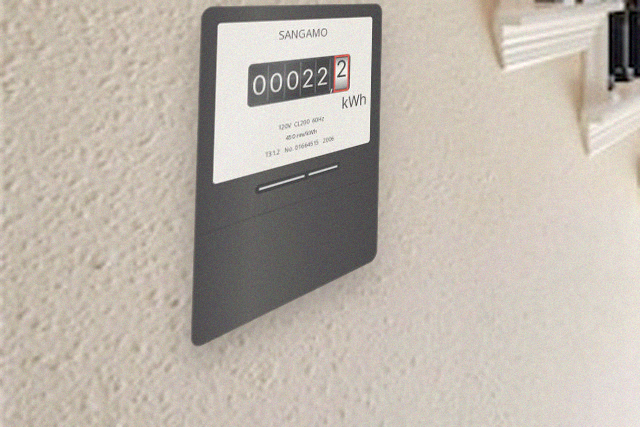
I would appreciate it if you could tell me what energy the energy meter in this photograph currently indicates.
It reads 22.2 kWh
